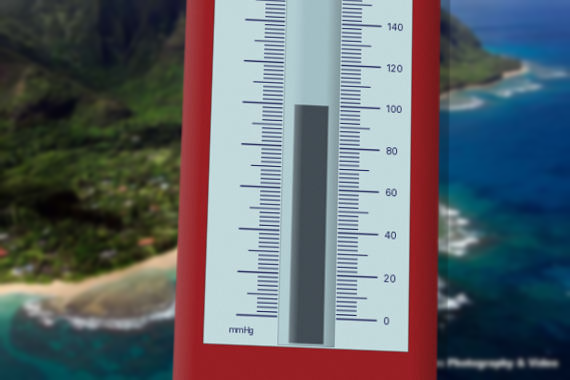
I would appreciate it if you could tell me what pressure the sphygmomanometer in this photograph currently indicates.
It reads 100 mmHg
